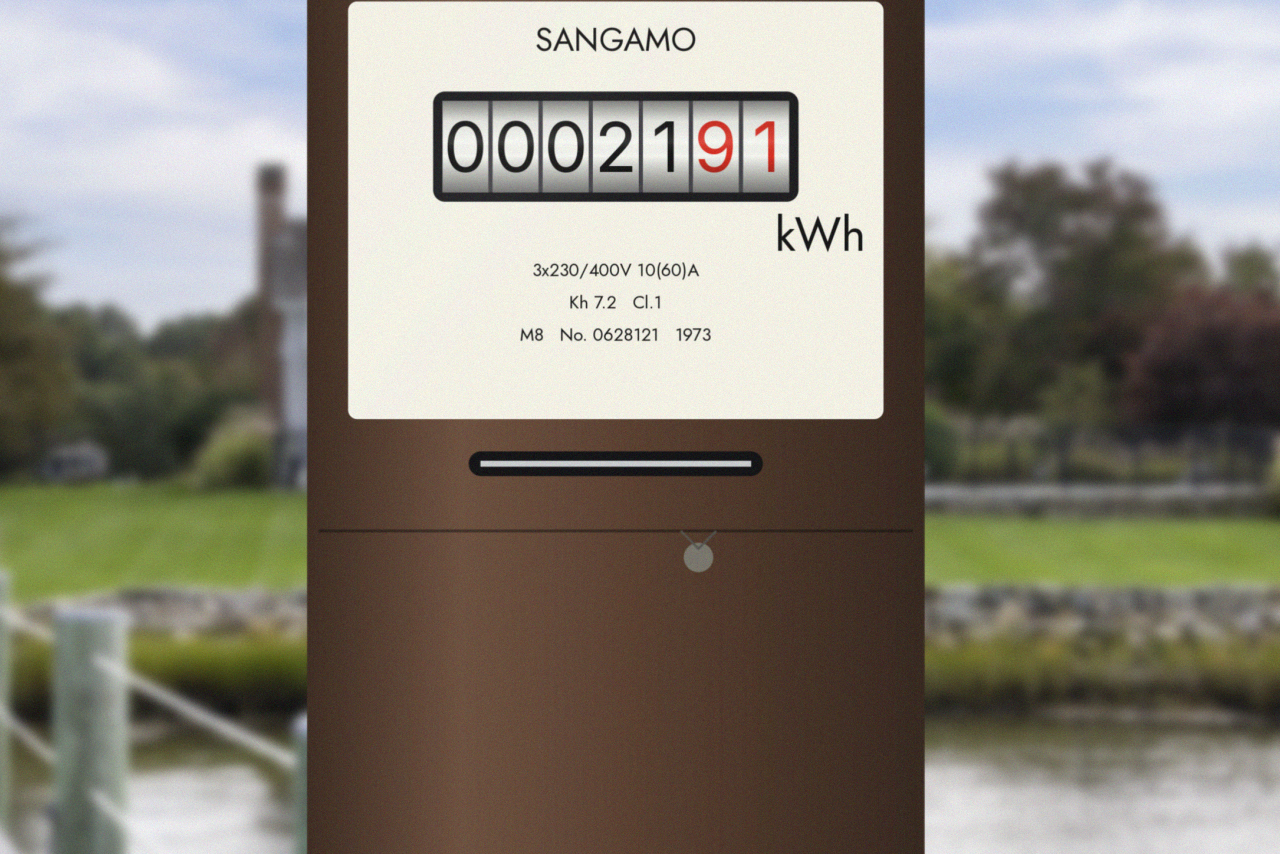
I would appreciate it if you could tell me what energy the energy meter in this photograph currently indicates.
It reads 21.91 kWh
